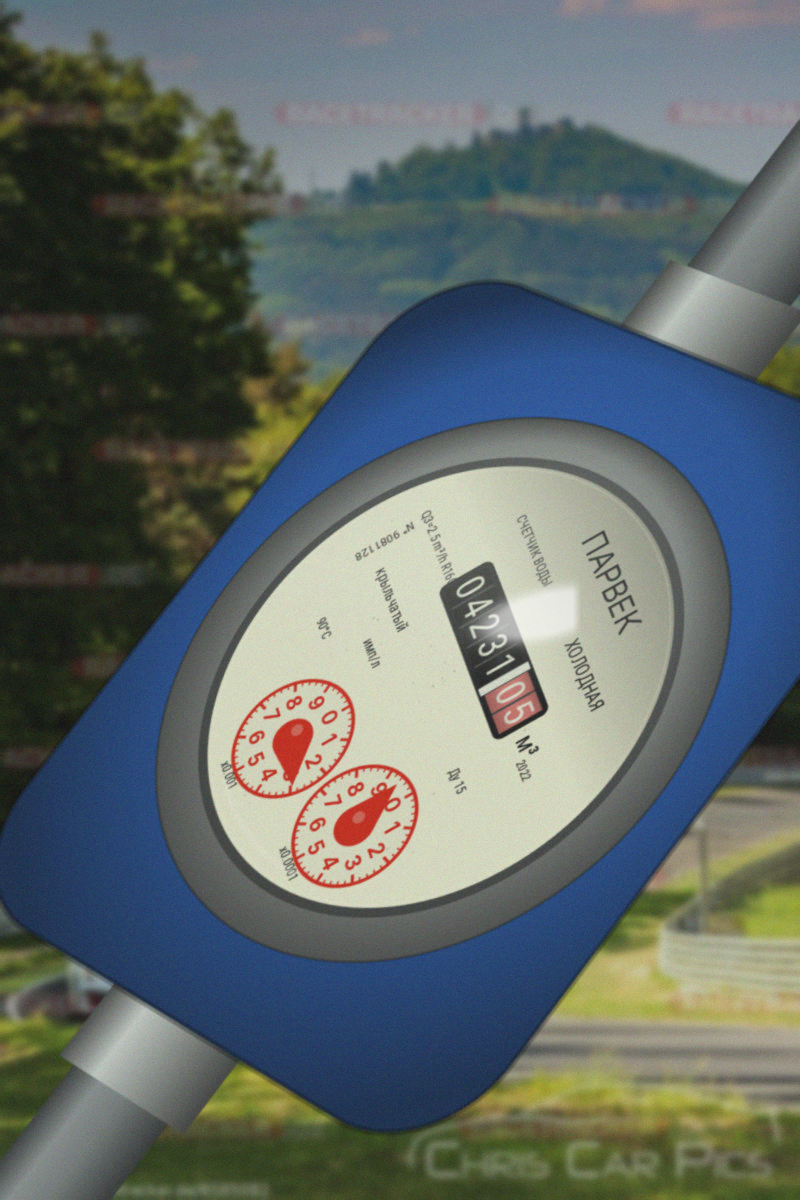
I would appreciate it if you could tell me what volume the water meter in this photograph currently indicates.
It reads 4231.0529 m³
